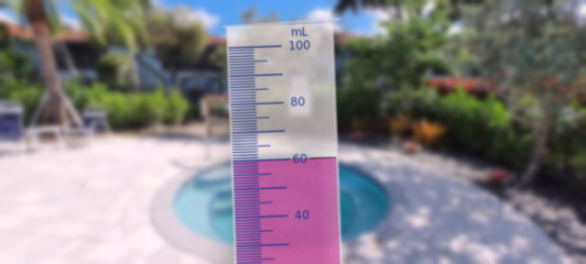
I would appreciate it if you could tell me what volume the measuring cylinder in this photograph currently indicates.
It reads 60 mL
